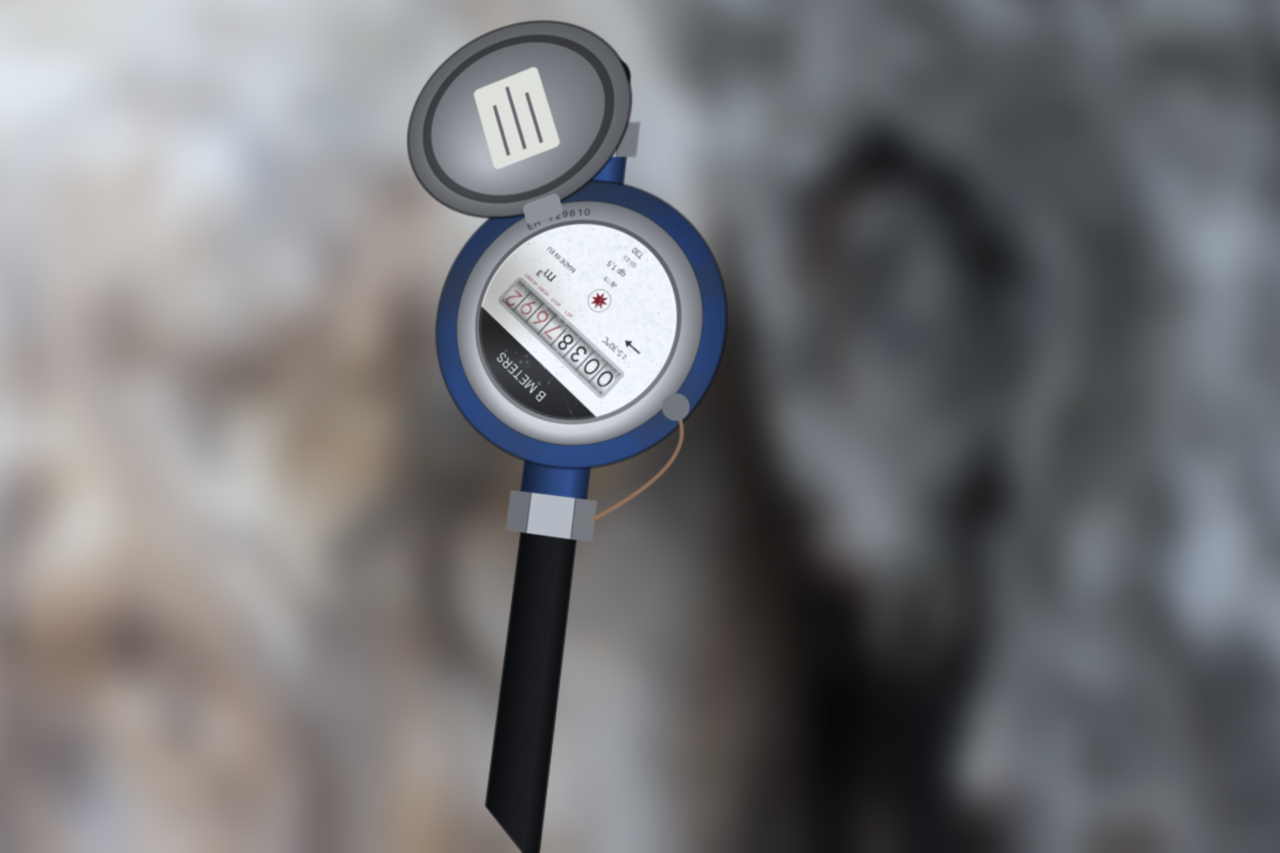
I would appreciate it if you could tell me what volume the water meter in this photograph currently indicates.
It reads 38.7692 m³
